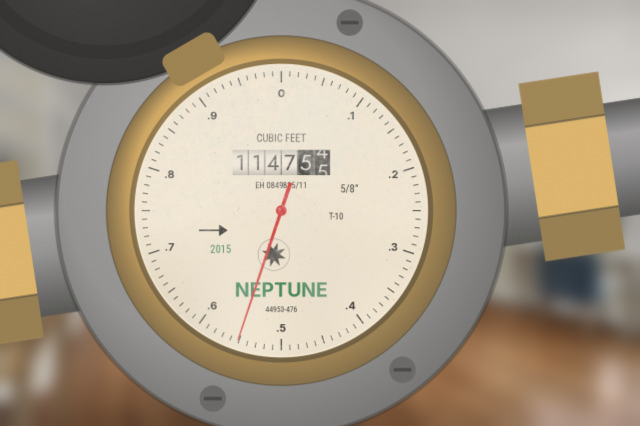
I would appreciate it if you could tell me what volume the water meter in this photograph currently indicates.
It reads 114754.55 ft³
